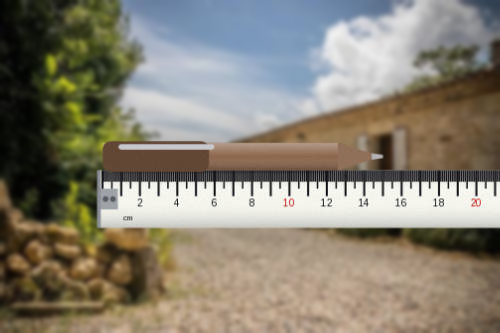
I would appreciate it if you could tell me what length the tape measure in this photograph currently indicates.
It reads 15 cm
